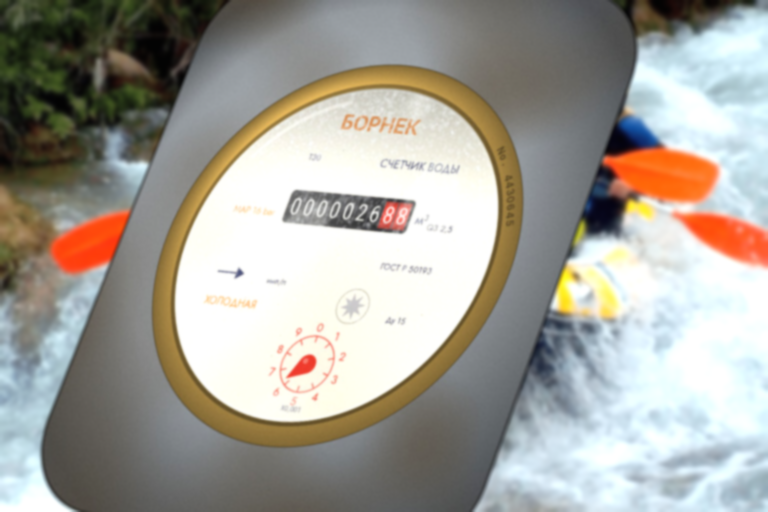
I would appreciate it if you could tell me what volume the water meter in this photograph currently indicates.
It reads 26.886 m³
